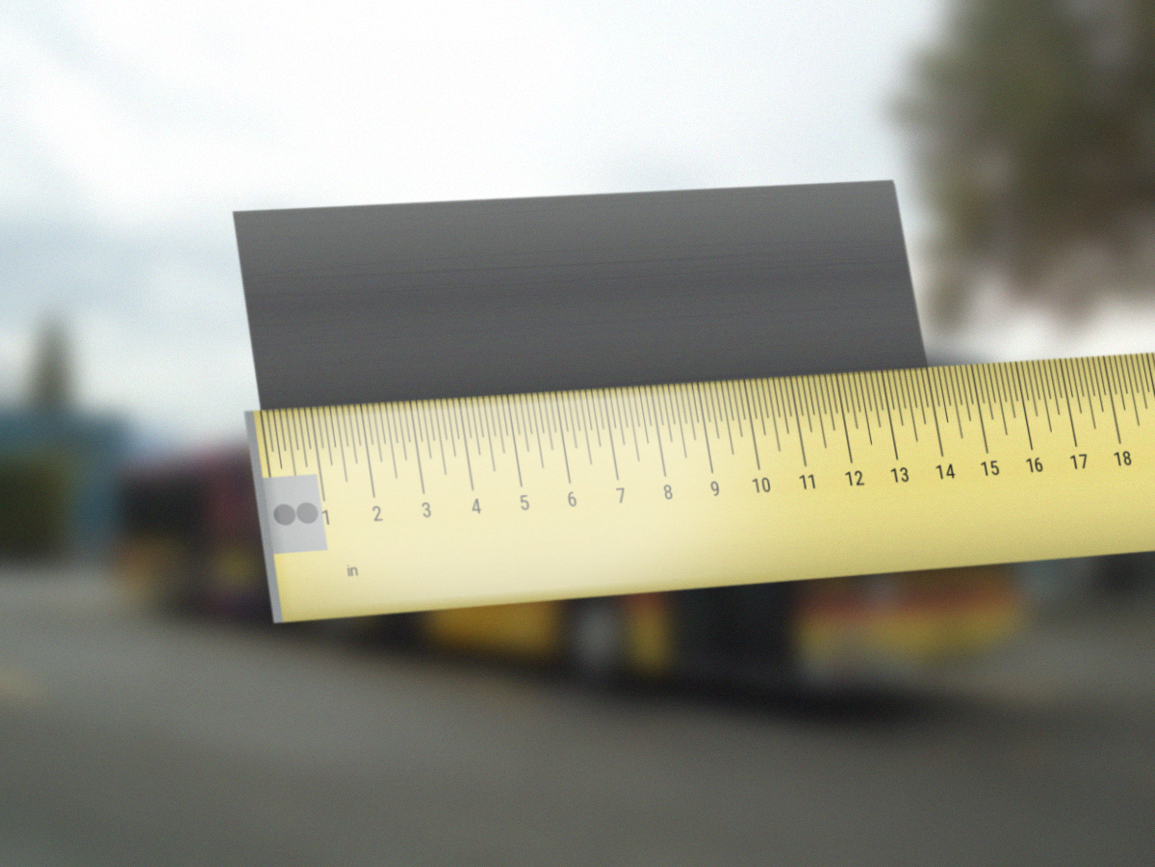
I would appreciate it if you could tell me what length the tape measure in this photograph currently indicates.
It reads 14 in
